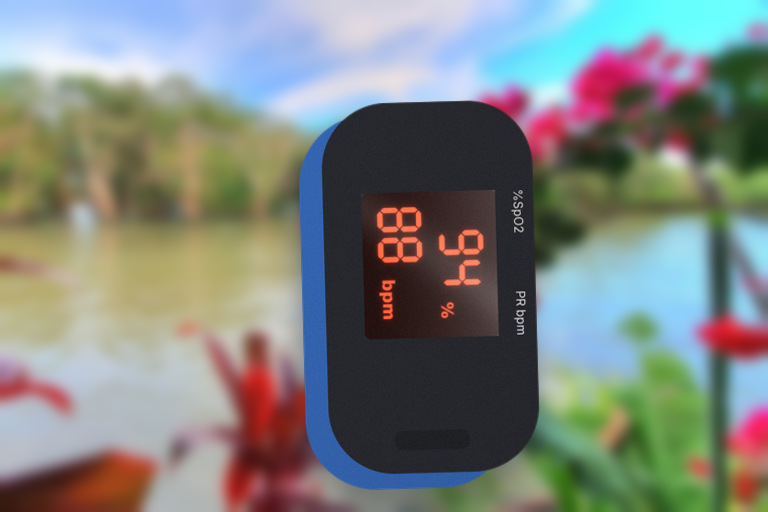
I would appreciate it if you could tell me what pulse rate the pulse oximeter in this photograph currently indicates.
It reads 88 bpm
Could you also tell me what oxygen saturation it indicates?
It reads 94 %
